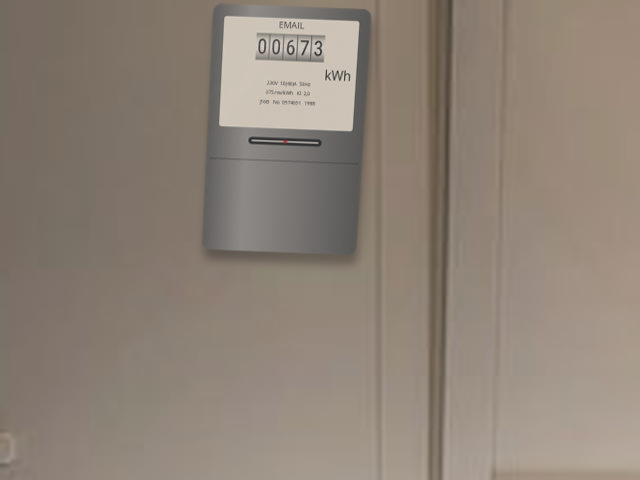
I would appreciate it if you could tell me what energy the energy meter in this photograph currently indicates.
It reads 673 kWh
